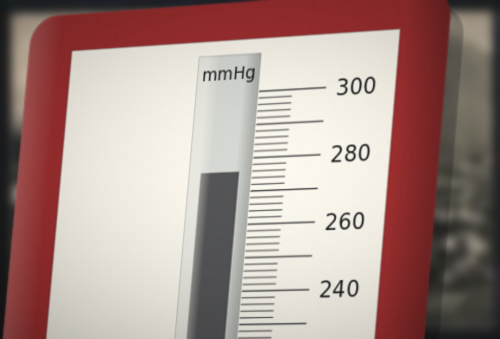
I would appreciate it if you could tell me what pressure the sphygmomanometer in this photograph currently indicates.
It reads 276 mmHg
